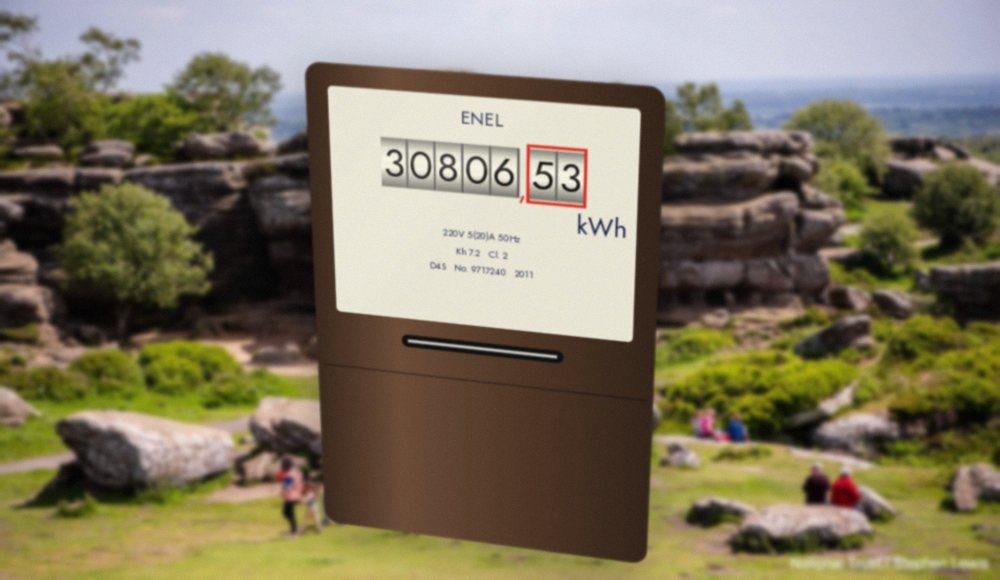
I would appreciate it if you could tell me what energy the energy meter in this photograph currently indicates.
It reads 30806.53 kWh
